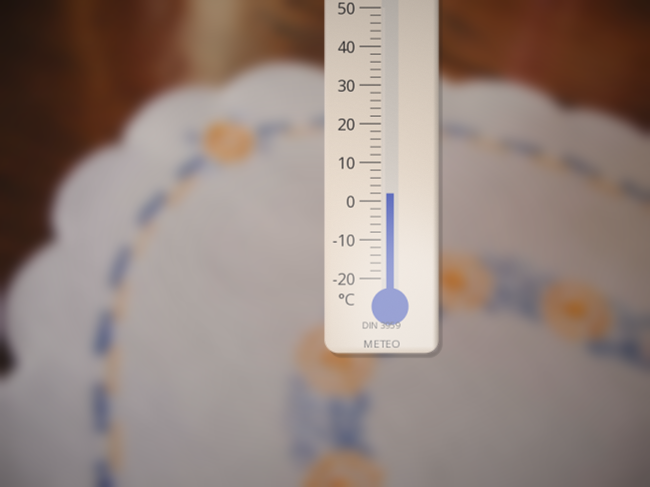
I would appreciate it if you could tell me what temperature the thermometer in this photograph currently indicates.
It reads 2 °C
